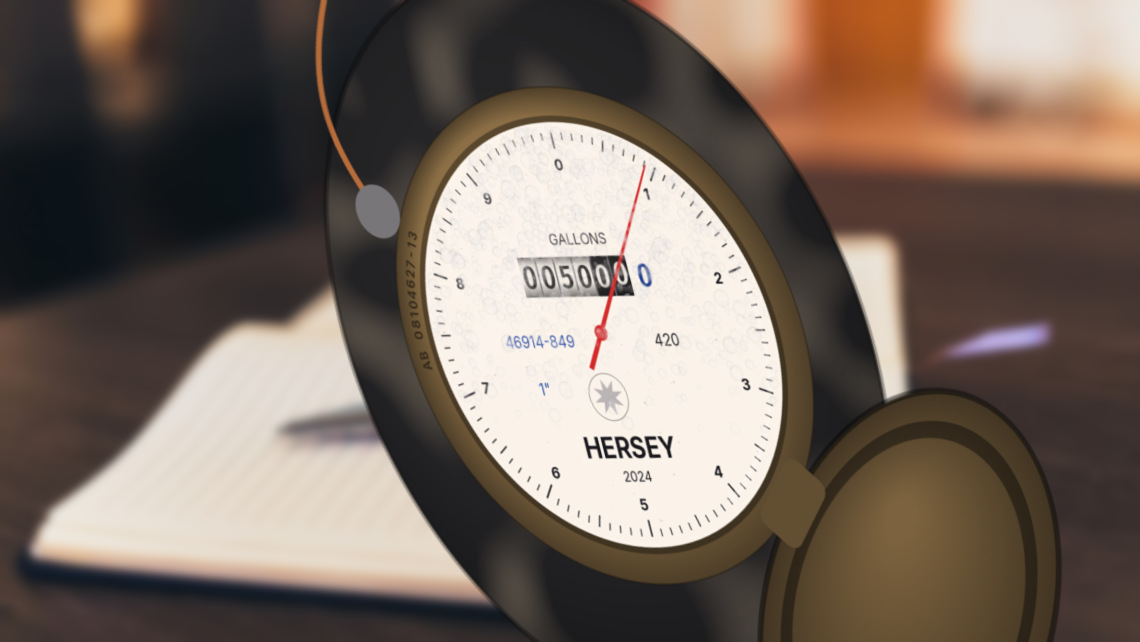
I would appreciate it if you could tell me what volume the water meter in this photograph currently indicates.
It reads 50000.9 gal
